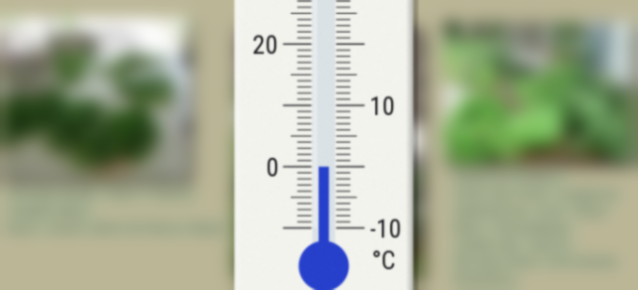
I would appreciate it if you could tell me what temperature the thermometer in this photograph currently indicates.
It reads 0 °C
